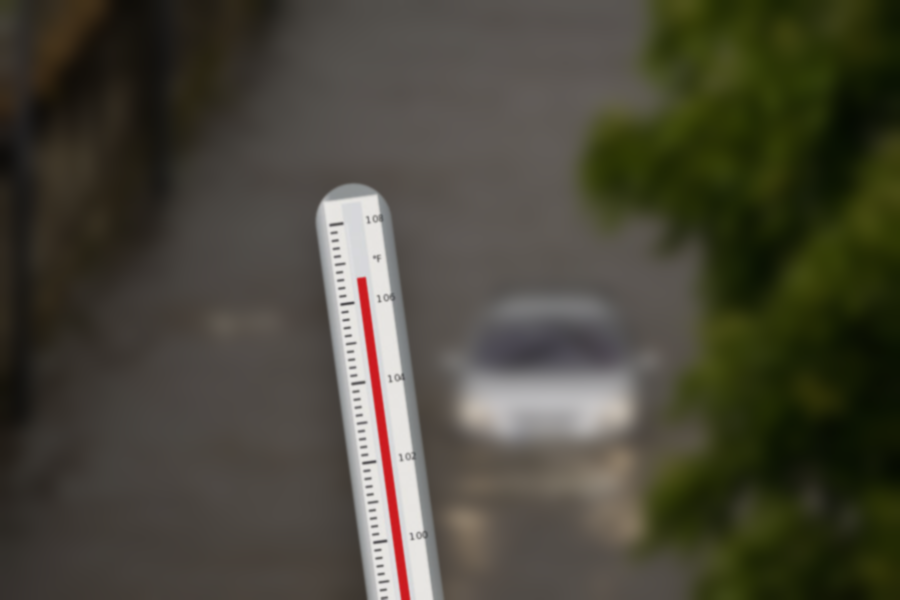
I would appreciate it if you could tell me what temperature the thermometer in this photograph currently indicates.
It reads 106.6 °F
